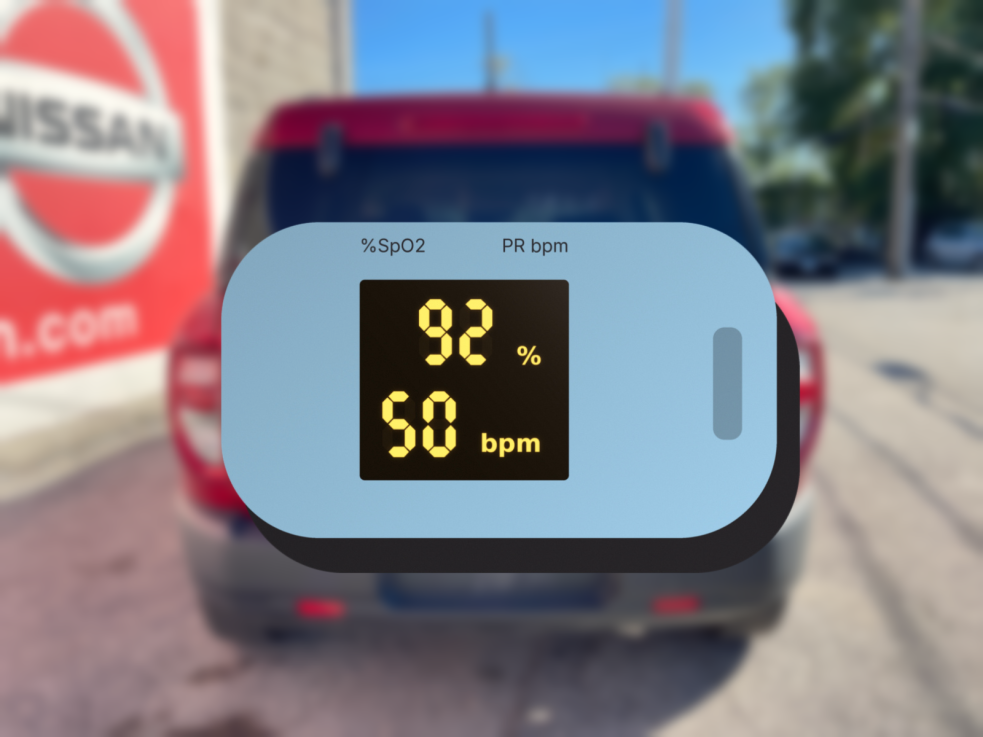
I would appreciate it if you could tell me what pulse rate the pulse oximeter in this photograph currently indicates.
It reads 50 bpm
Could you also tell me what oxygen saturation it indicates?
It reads 92 %
